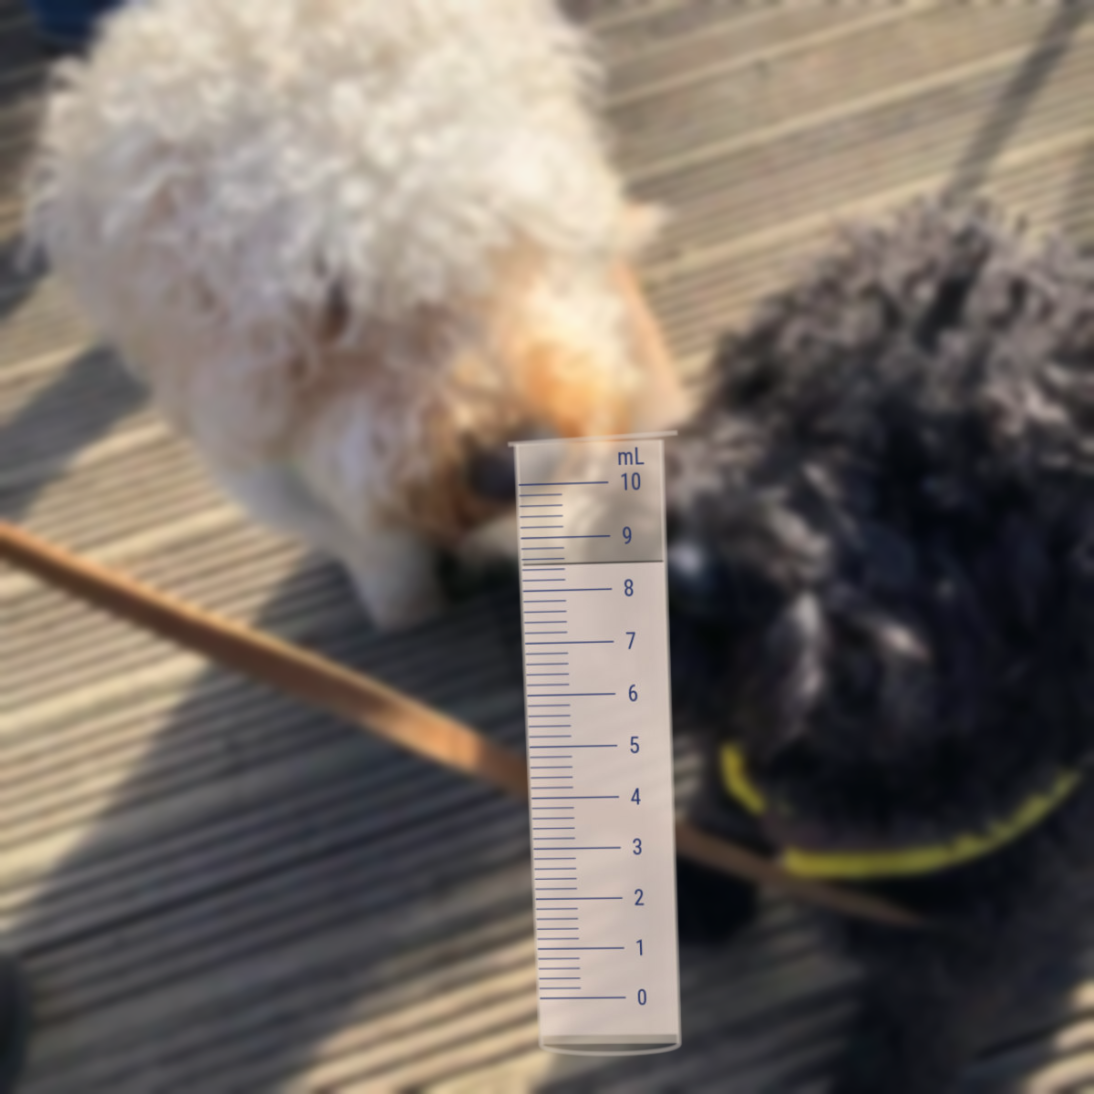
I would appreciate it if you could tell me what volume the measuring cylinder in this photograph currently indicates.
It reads 8.5 mL
